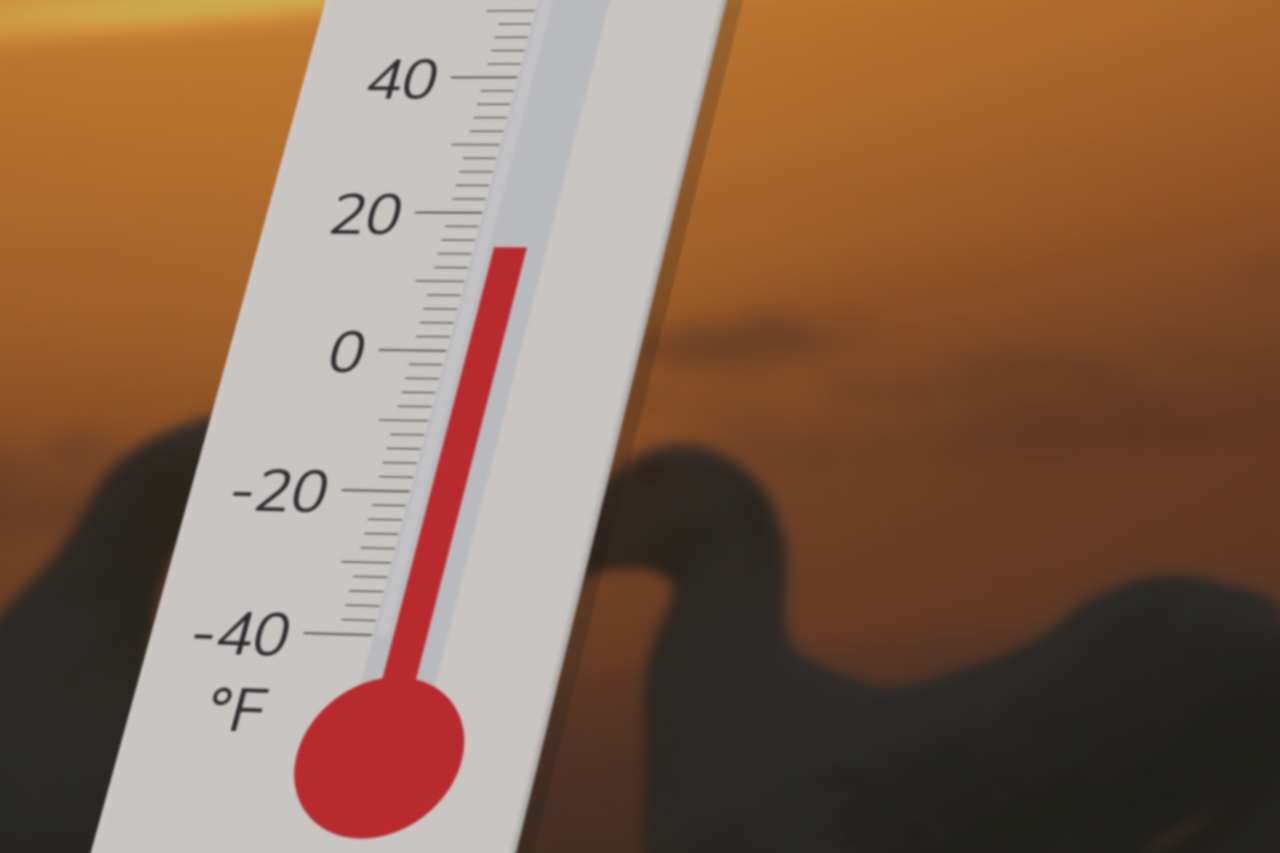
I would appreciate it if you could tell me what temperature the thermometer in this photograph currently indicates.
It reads 15 °F
